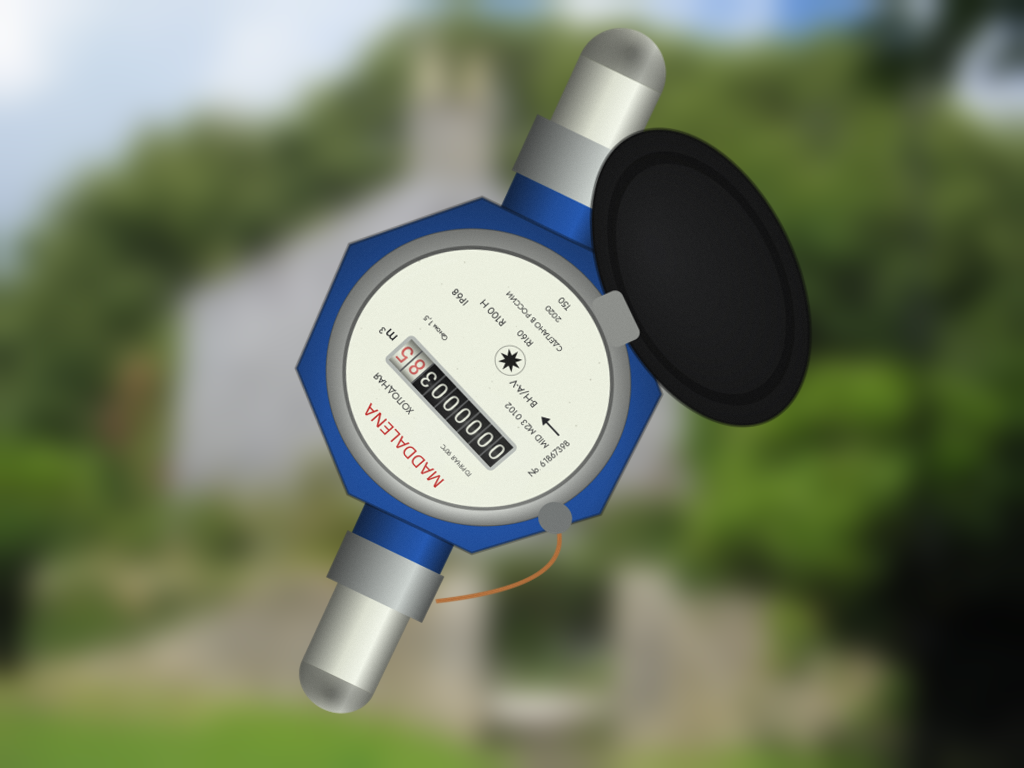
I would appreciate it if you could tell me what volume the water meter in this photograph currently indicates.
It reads 3.85 m³
